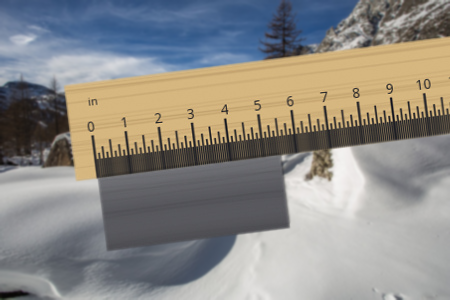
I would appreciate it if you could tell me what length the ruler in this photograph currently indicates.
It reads 5.5 in
